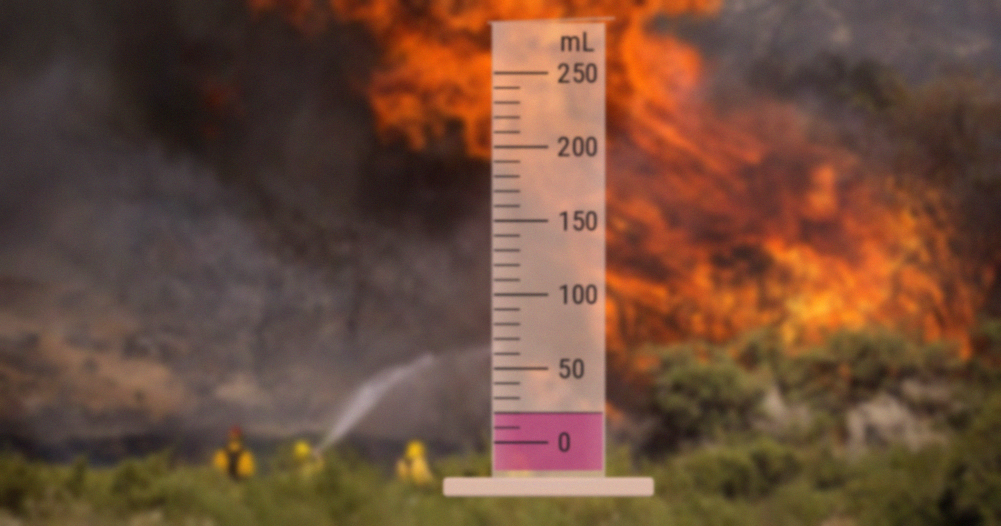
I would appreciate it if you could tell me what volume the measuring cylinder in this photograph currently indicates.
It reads 20 mL
